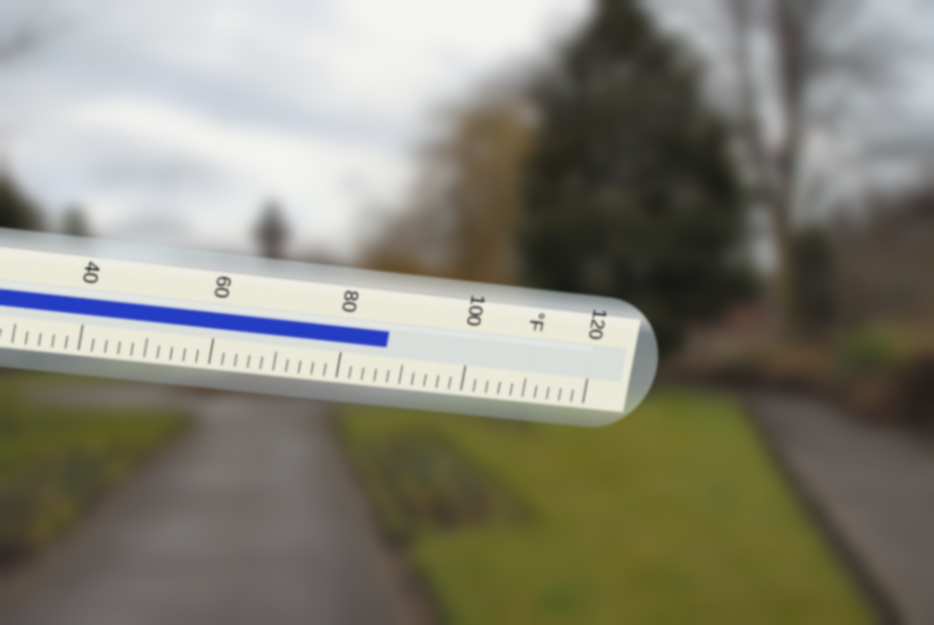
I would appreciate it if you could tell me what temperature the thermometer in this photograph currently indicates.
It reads 87 °F
